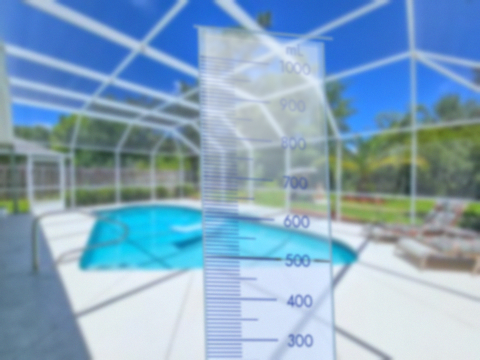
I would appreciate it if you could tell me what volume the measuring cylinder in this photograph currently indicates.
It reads 500 mL
